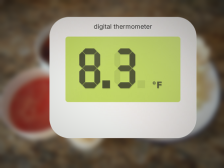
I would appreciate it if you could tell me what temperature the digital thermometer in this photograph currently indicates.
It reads 8.3 °F
